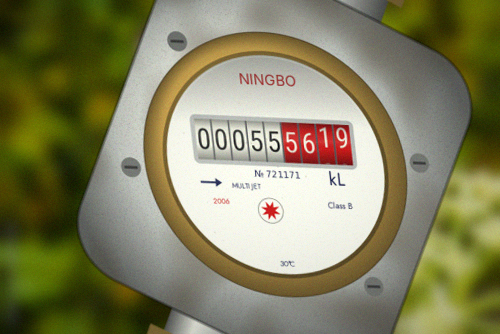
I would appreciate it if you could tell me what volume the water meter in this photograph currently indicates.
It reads 55.5619 kL
